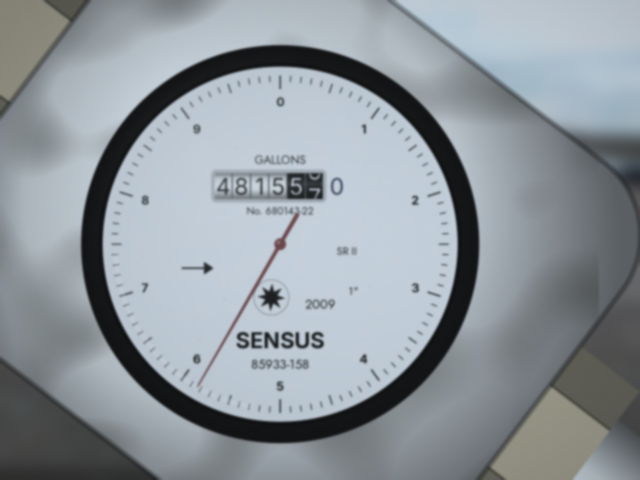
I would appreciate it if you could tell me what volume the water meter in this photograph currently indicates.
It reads 4815565.8 gal
